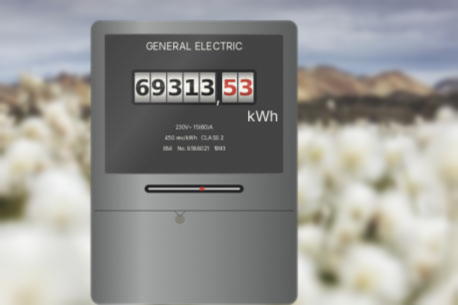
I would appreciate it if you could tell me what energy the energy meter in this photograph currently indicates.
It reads 69313.53 kWh
